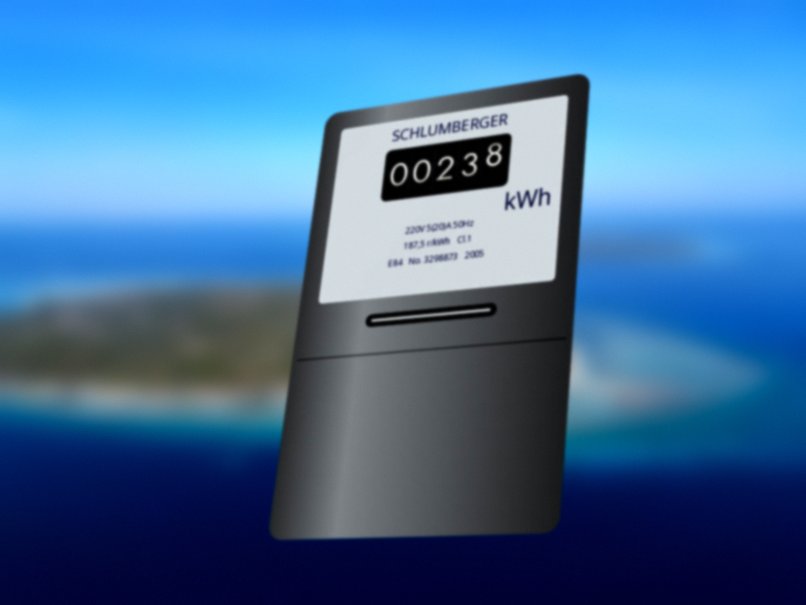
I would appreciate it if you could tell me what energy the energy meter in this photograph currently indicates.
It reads 238 kWh
